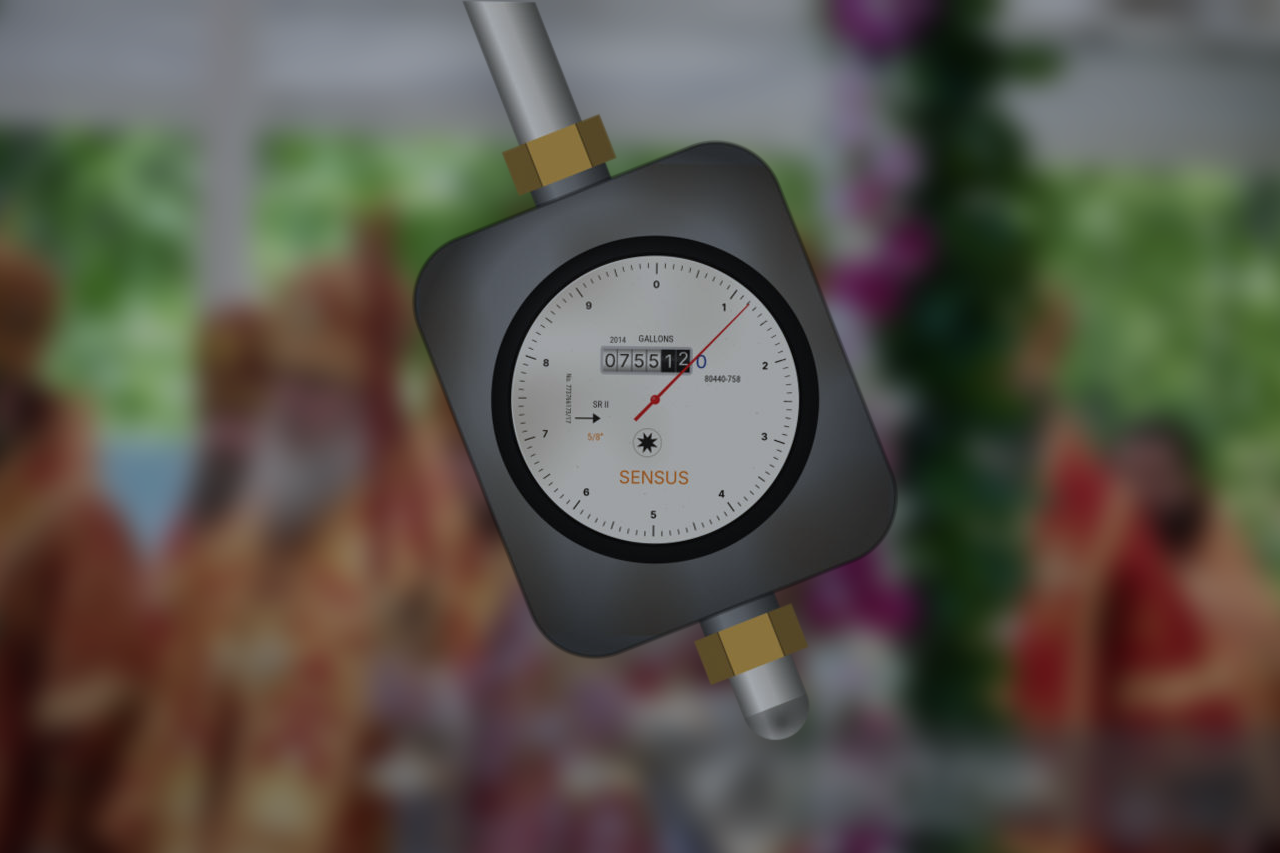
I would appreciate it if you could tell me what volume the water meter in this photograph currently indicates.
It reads 755121.2 gal
